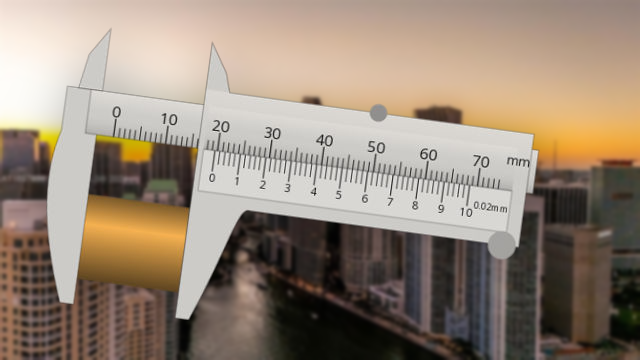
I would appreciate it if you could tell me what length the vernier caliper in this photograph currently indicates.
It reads 19.5 mm
